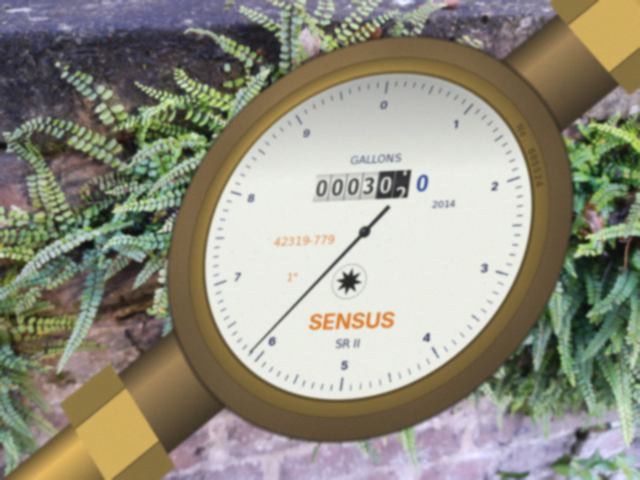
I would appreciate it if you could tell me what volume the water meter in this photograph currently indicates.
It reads 3016.1 gal
